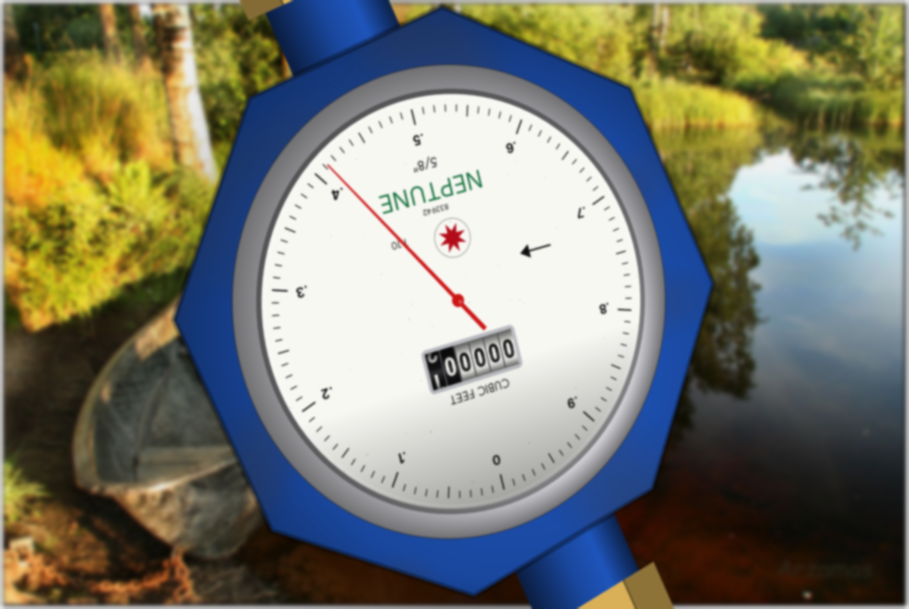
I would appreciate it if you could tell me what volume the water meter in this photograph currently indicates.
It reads 1.41 ft³
